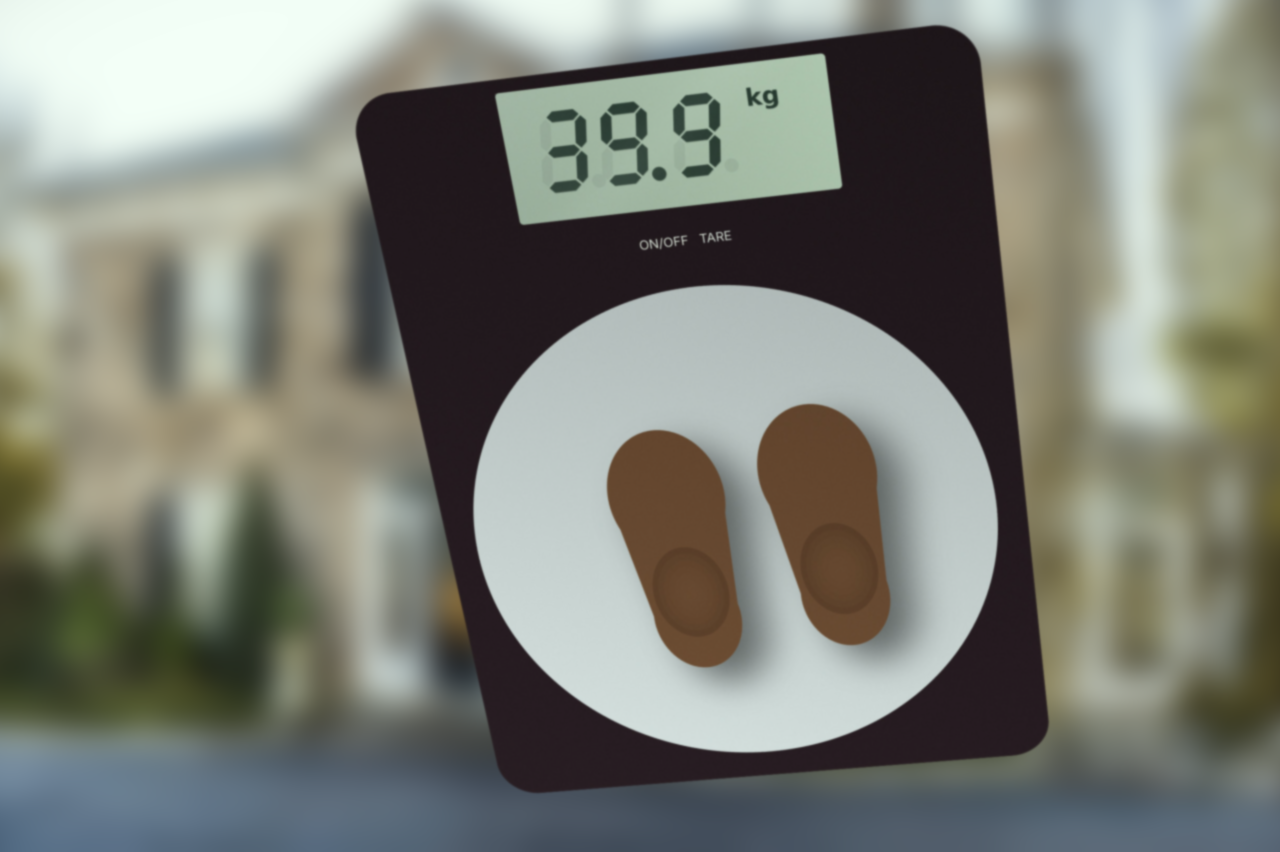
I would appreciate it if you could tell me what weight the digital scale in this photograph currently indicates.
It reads 39.9 kg
